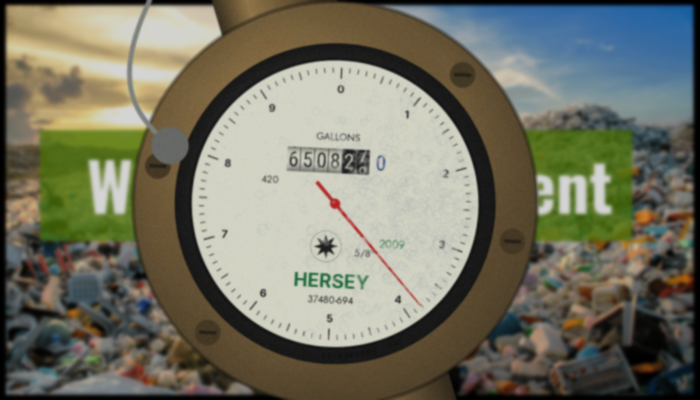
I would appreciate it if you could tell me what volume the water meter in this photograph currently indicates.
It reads 6508273.8 gal
